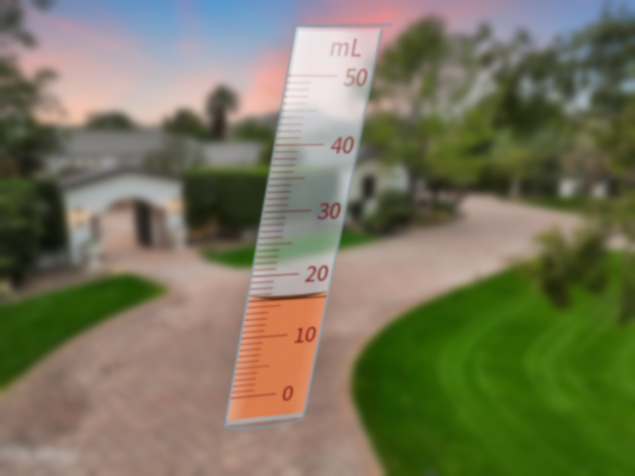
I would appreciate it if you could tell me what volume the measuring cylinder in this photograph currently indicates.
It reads 16 mL
